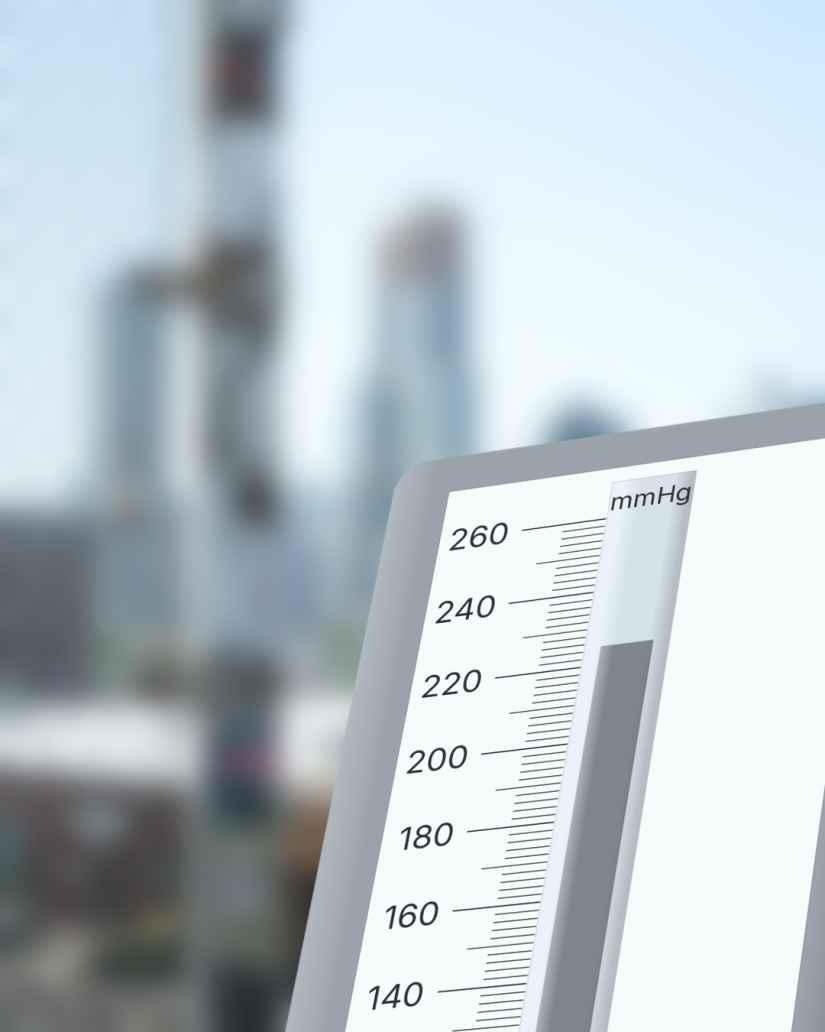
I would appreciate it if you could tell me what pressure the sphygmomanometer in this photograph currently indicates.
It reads 225 mmHg
